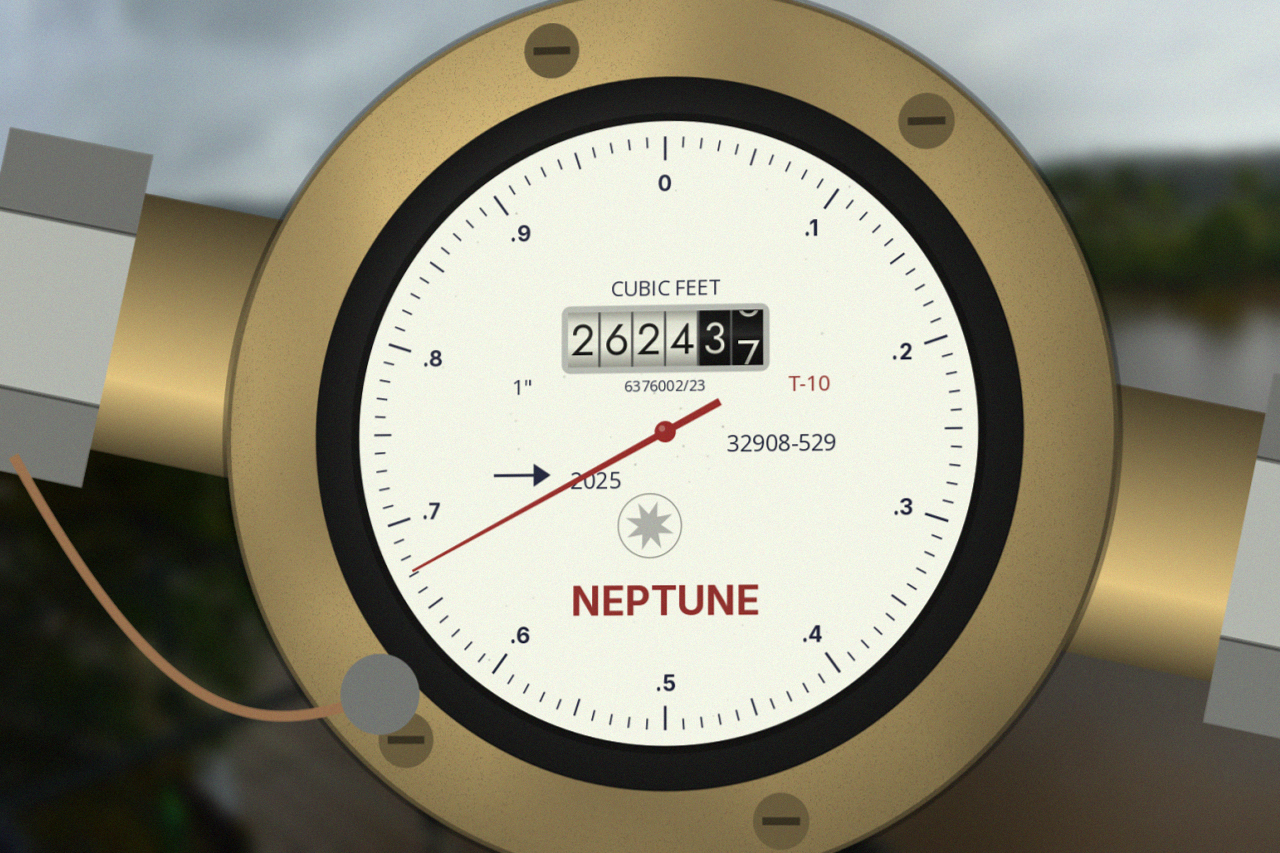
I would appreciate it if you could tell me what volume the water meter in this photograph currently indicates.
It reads 262436.67 ft³
